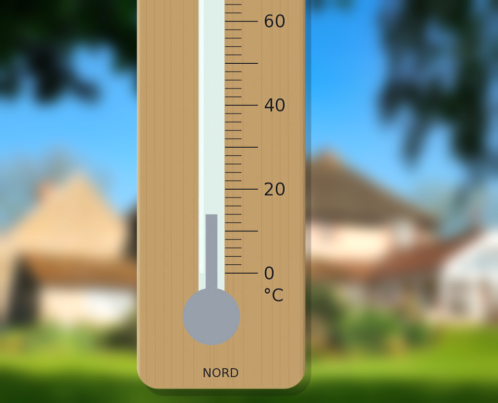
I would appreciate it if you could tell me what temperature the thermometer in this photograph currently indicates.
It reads 14 °C
